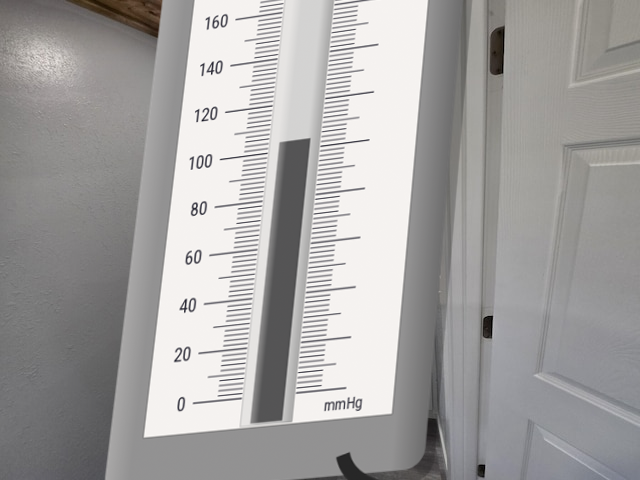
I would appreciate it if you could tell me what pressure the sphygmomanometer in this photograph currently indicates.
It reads 104 mmHg
